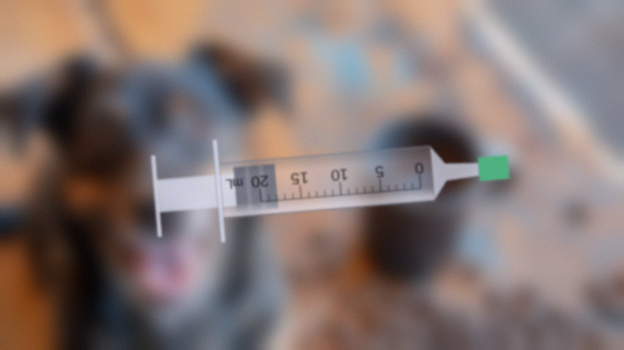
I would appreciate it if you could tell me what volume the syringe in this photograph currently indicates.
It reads 18 mL
